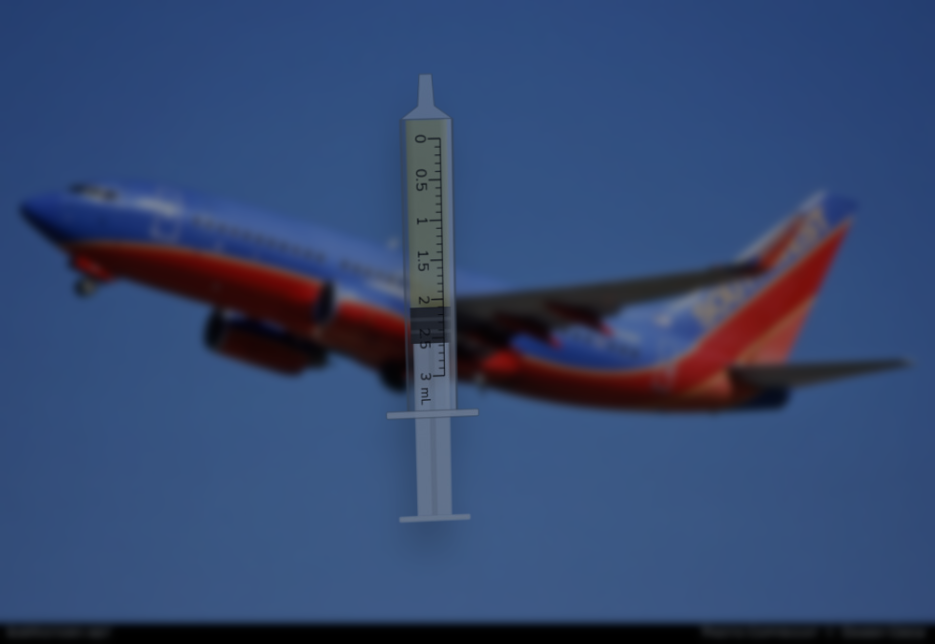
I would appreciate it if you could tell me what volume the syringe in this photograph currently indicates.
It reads 2.1 mL
